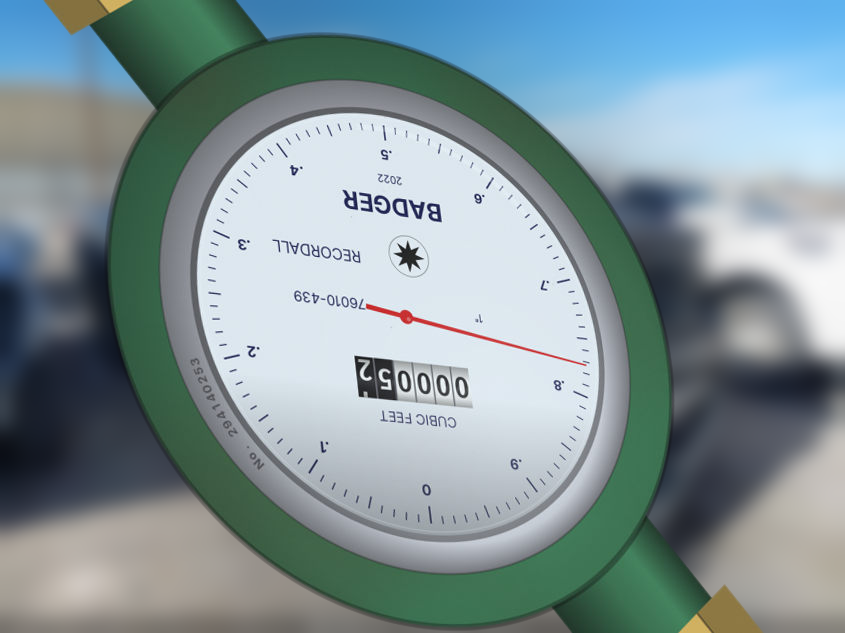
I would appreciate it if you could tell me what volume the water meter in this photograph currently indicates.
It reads 51.77 ft³
